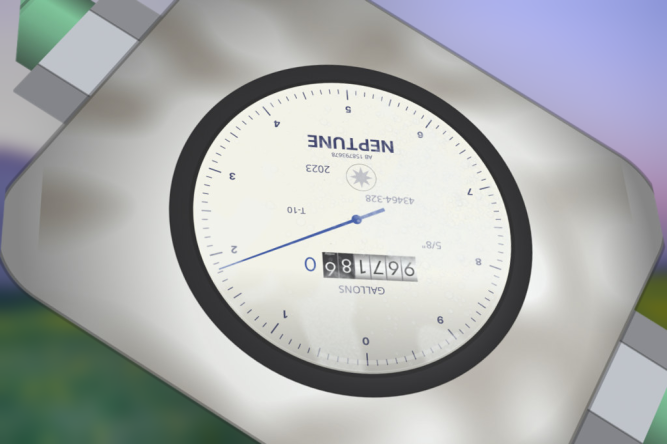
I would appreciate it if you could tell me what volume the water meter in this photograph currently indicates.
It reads 9671861.8 gal
